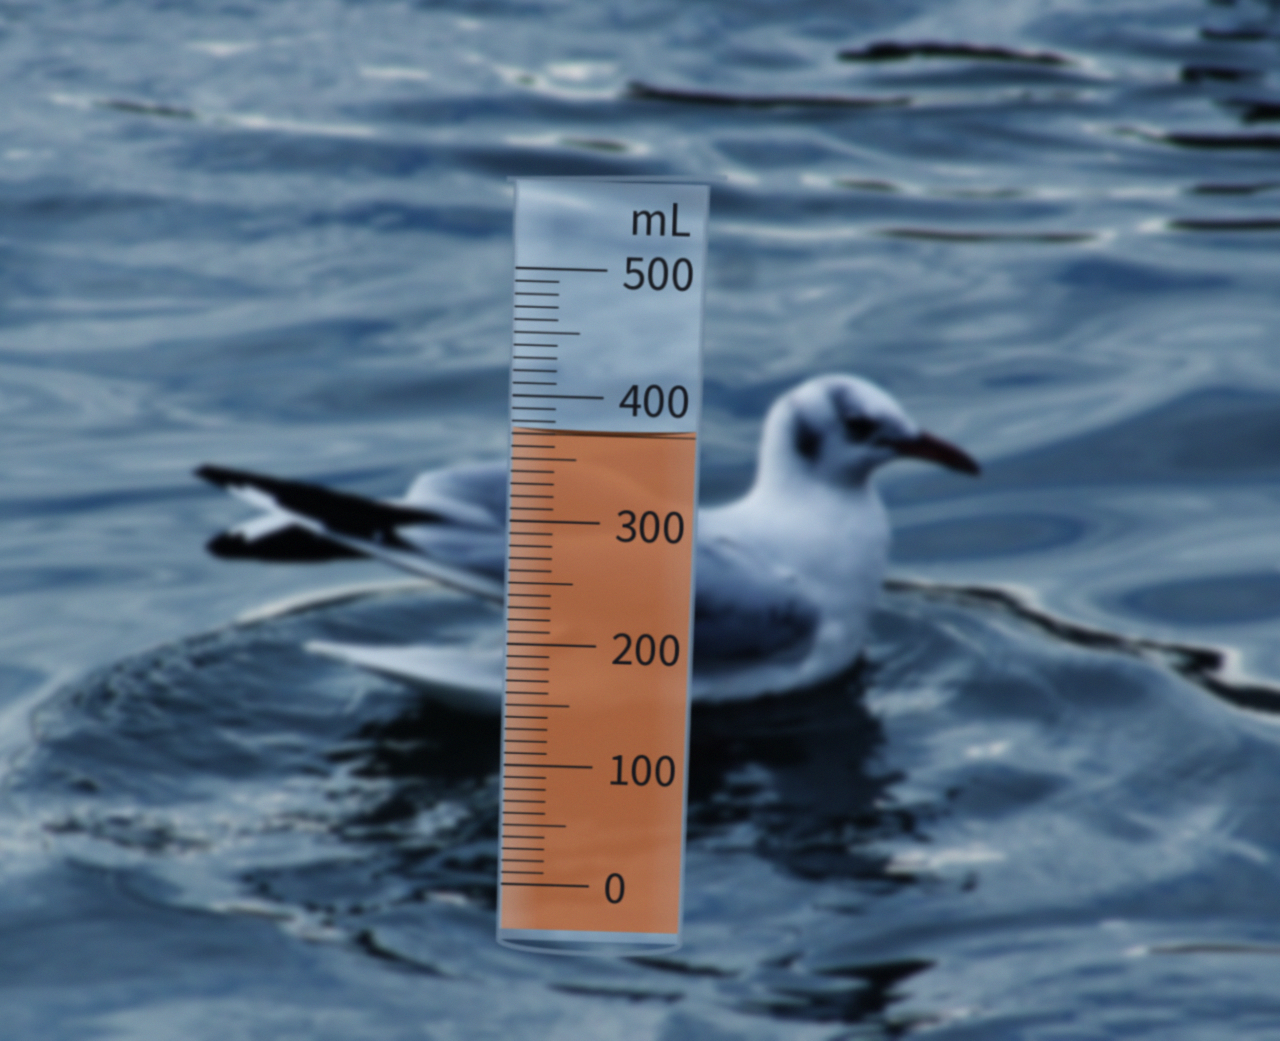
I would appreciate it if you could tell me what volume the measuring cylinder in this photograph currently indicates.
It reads 370 mL
